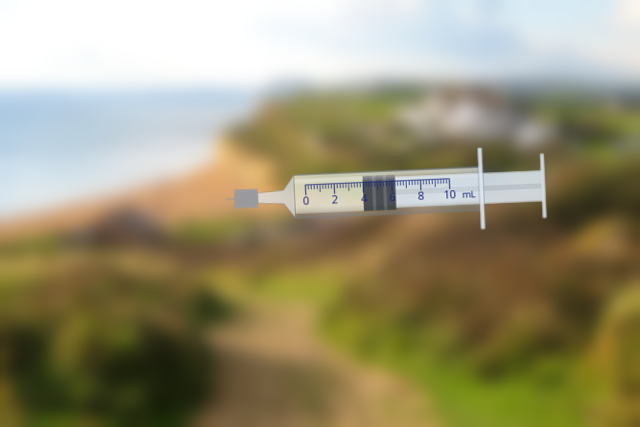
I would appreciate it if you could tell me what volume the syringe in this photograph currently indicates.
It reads 4 mL
